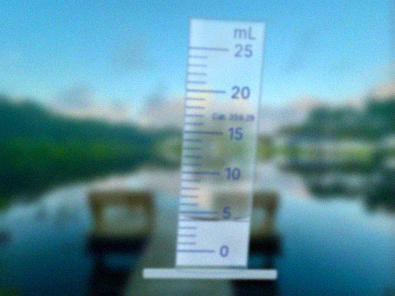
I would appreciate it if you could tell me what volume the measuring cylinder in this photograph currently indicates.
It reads 4 mL
